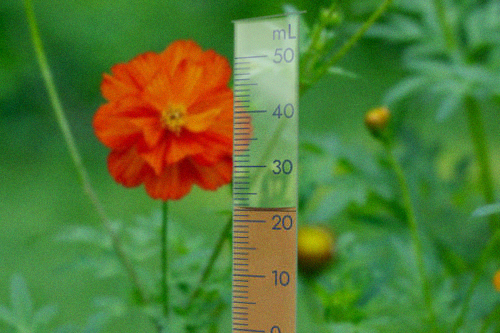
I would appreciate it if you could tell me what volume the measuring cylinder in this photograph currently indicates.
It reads 22 mL
